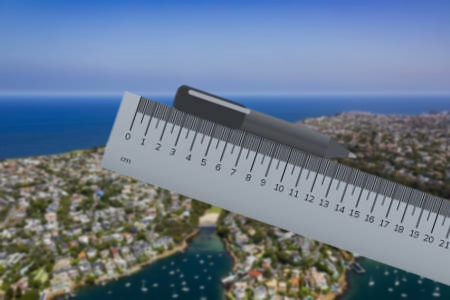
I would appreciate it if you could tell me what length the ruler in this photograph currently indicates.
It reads 12 cm
